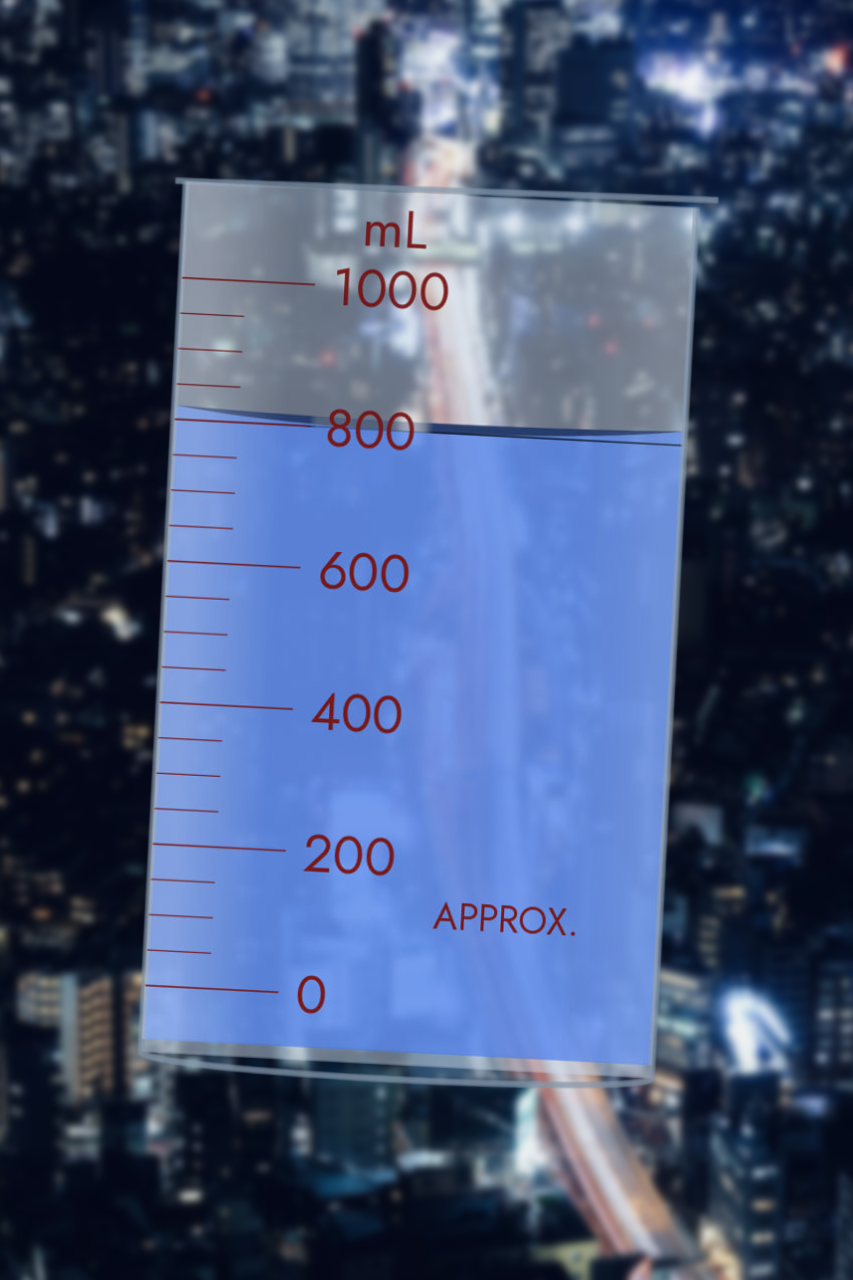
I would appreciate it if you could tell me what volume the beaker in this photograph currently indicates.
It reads 800 mL
